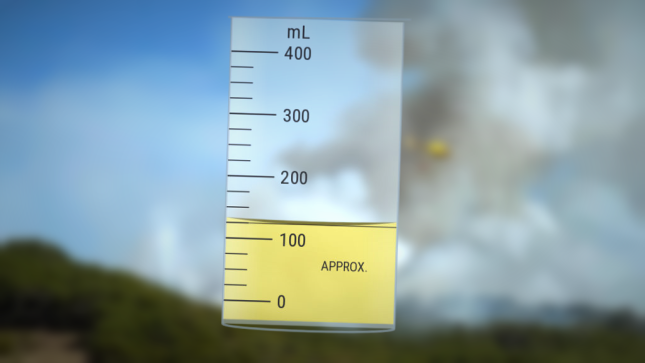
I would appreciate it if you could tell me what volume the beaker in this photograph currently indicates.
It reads 125 mL
